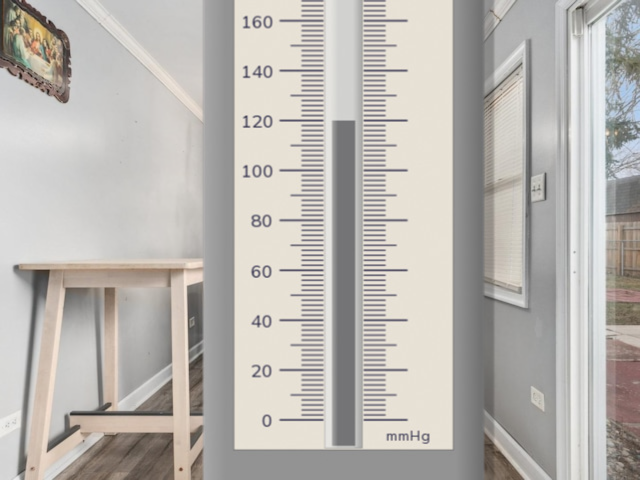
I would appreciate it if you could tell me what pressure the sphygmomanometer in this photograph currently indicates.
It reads 120 mmHg
